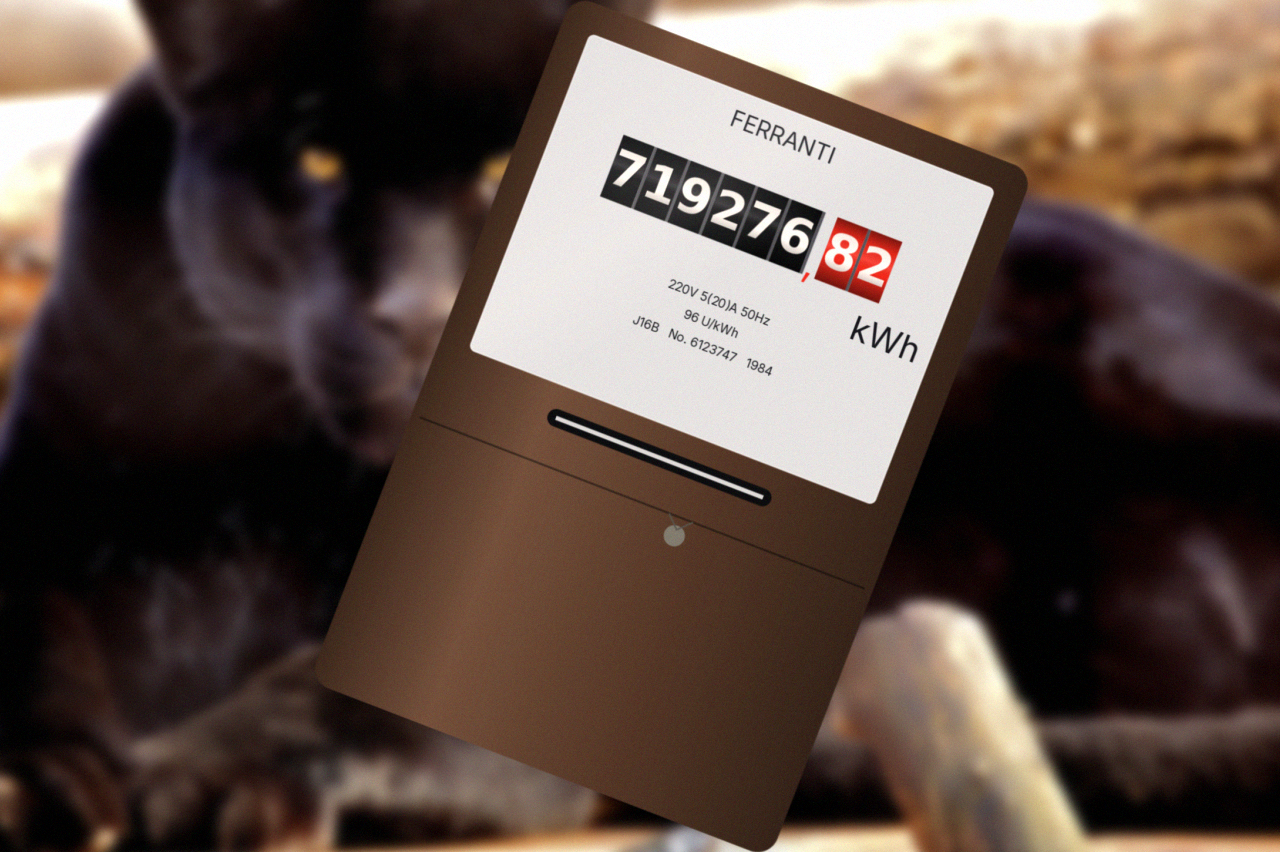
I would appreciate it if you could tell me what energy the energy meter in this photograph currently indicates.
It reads 719276.82 kWh
